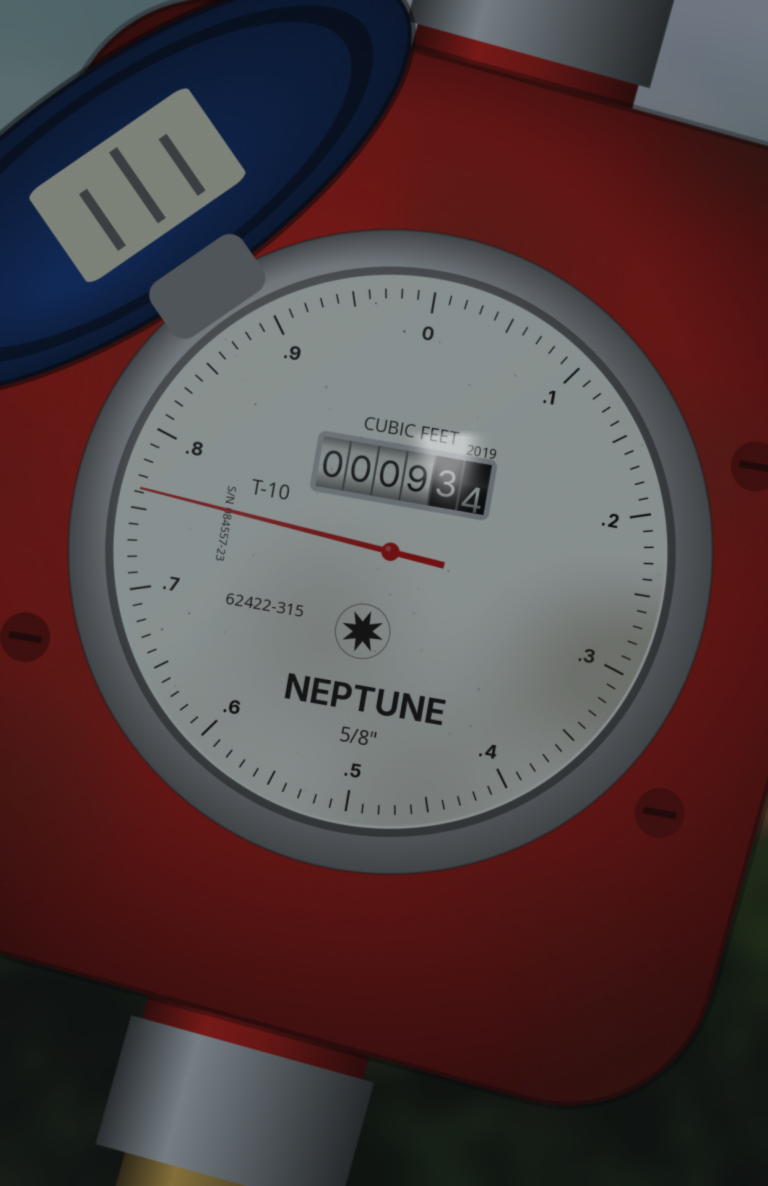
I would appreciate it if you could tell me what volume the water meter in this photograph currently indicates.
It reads 933.76 ft³
